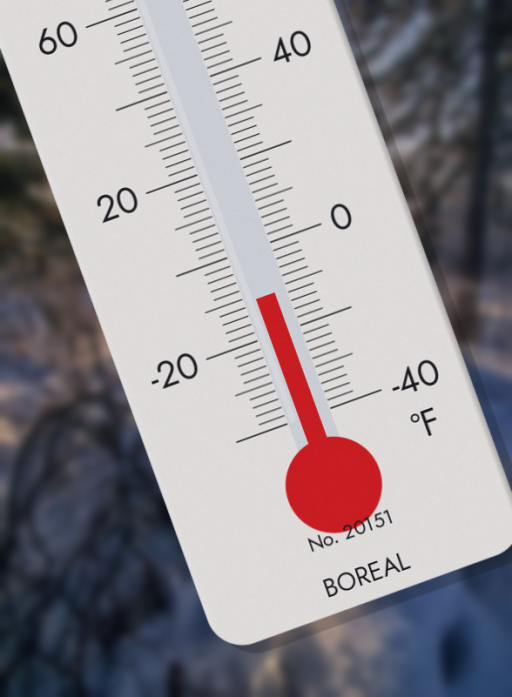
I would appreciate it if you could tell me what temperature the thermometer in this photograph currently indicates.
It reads -11 °F
